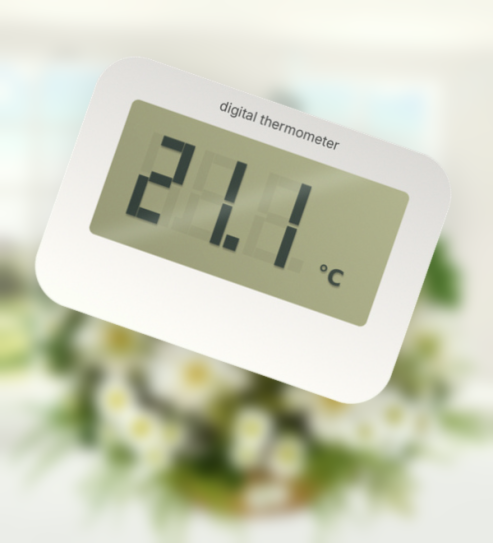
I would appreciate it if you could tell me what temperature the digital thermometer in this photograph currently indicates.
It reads 21.1 °C
